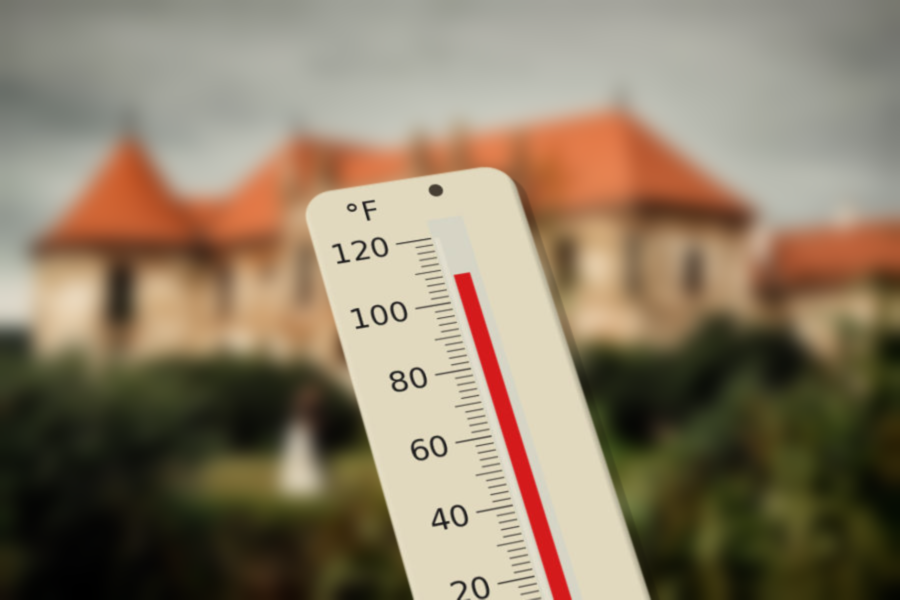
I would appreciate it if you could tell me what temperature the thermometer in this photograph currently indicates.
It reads 108 °F
